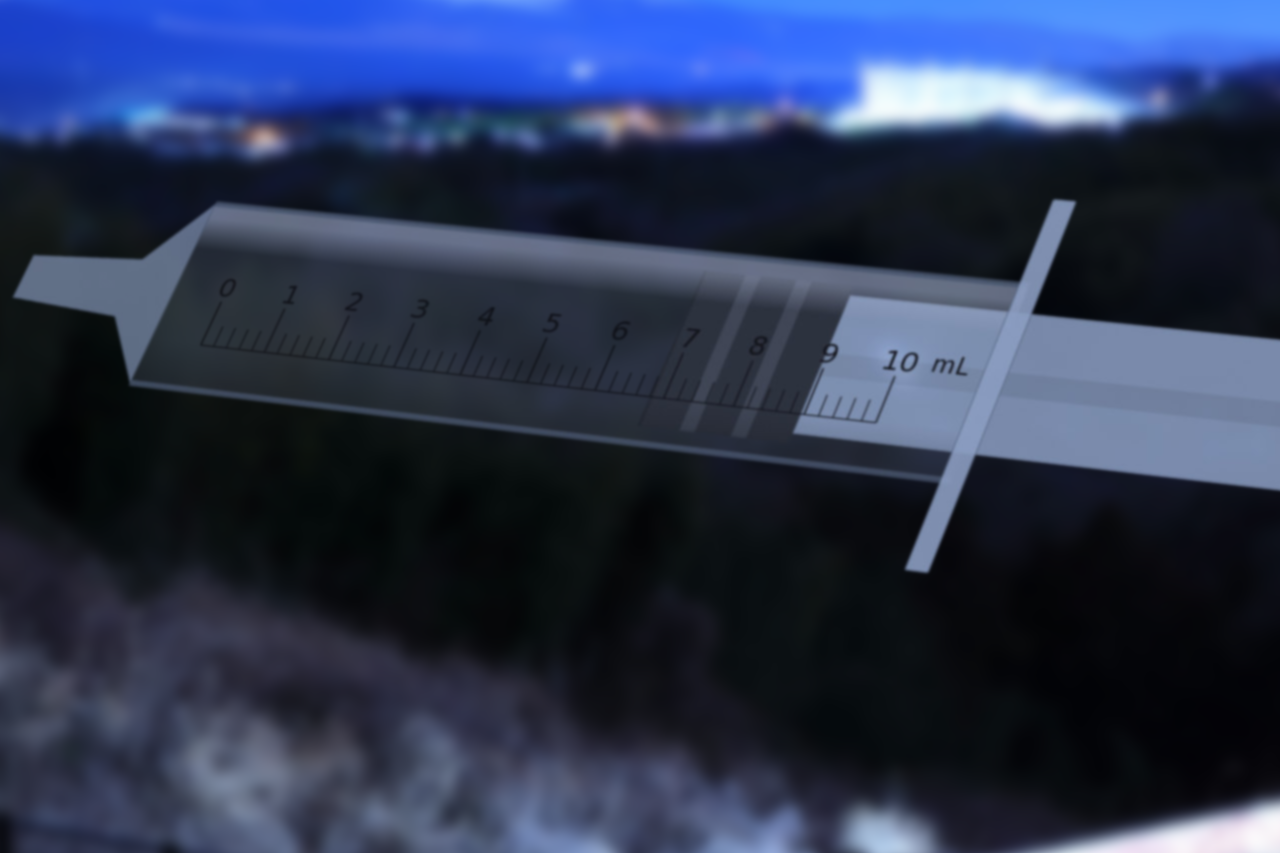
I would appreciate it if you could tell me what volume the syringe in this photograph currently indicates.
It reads 6.8 mL
